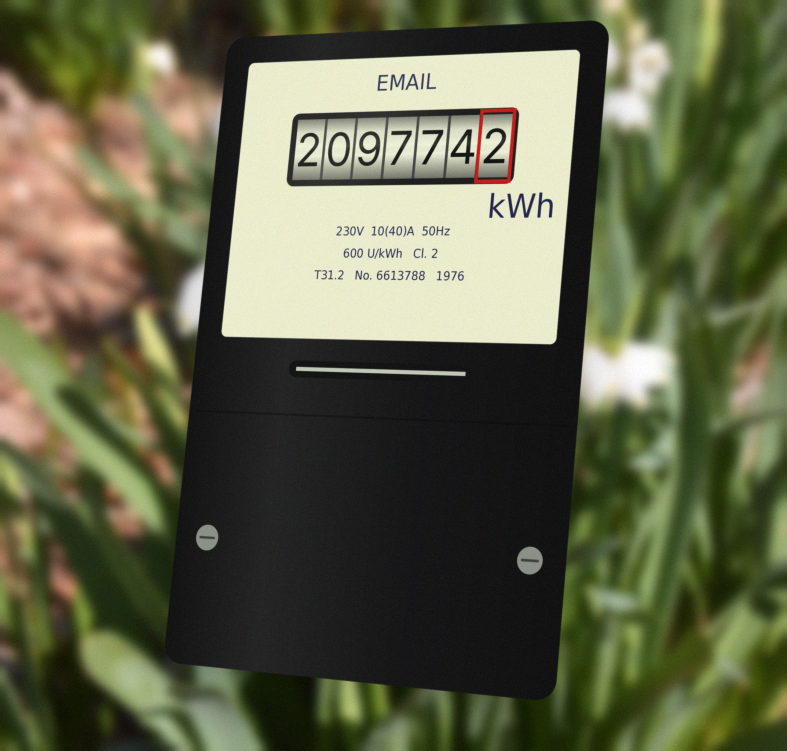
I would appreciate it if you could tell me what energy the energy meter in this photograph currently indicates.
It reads 209774.2 kWh
